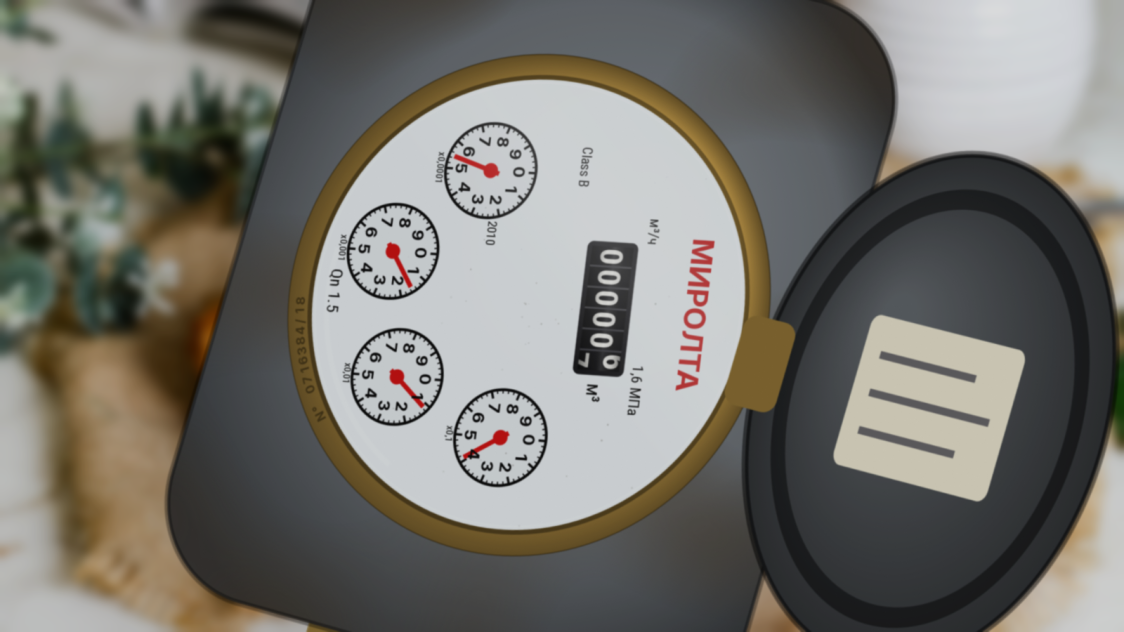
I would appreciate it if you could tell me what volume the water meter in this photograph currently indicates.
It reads 6.4115 m³
